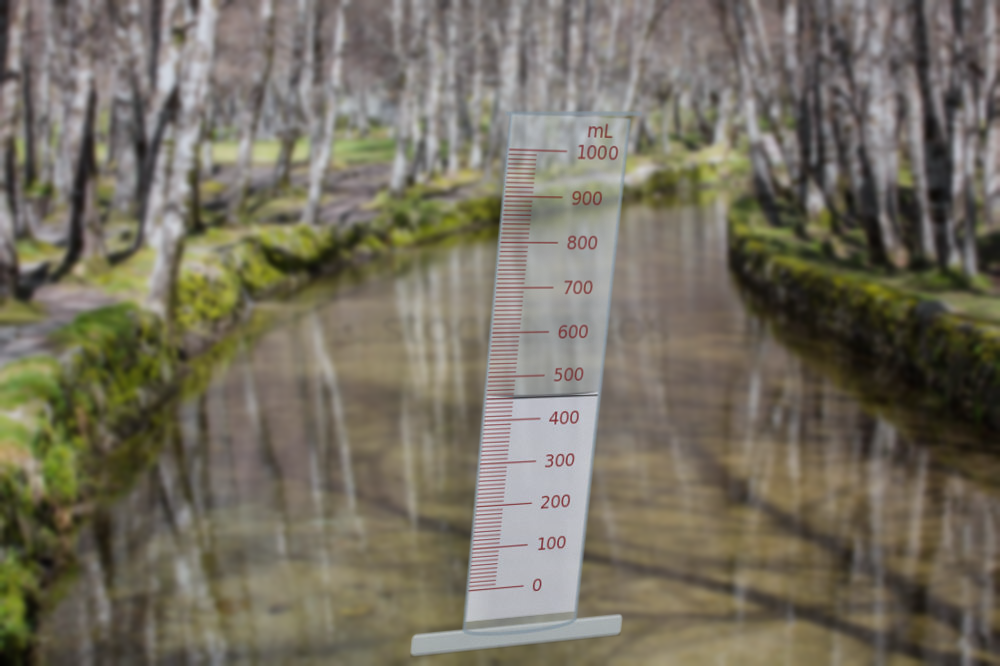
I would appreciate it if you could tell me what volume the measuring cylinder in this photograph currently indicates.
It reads 450 mL
